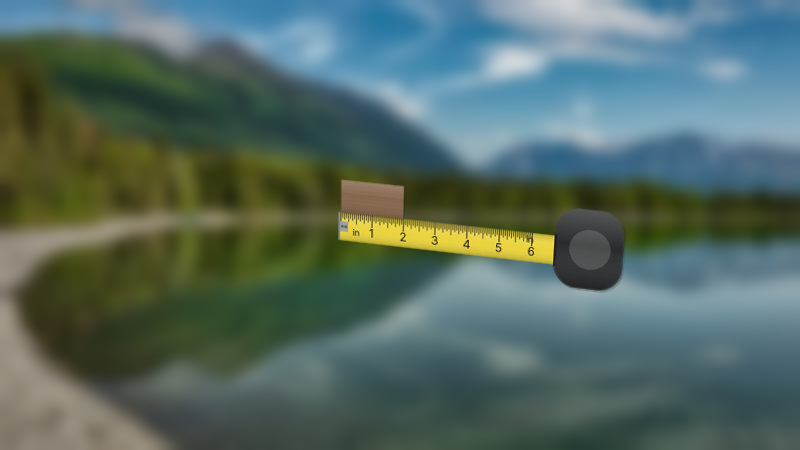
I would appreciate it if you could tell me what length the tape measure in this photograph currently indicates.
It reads 2 in
